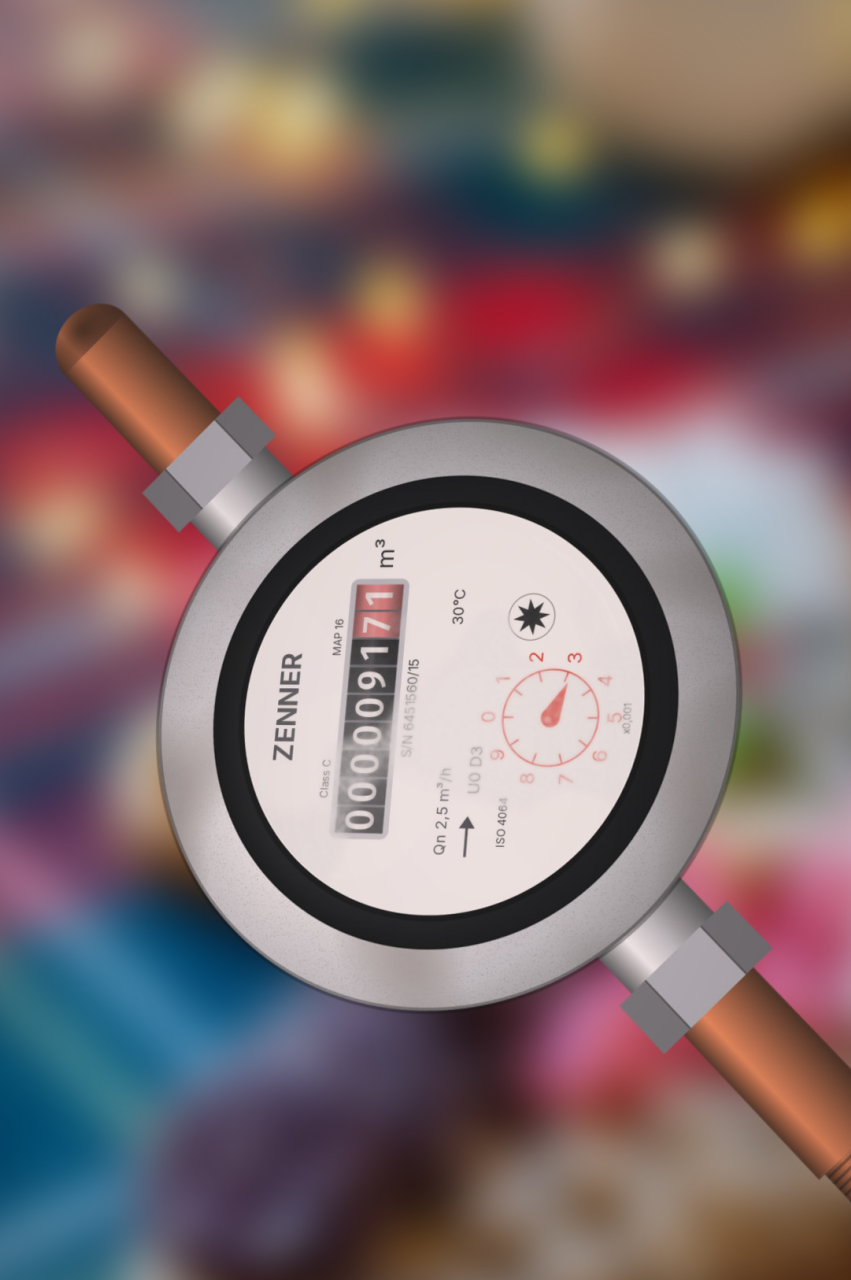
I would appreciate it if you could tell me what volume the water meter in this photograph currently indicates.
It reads 91.713 m³
